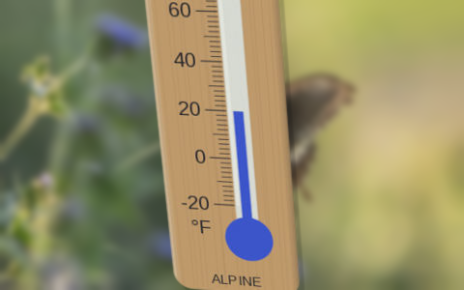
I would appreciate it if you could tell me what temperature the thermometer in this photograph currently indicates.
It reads 20 °F
